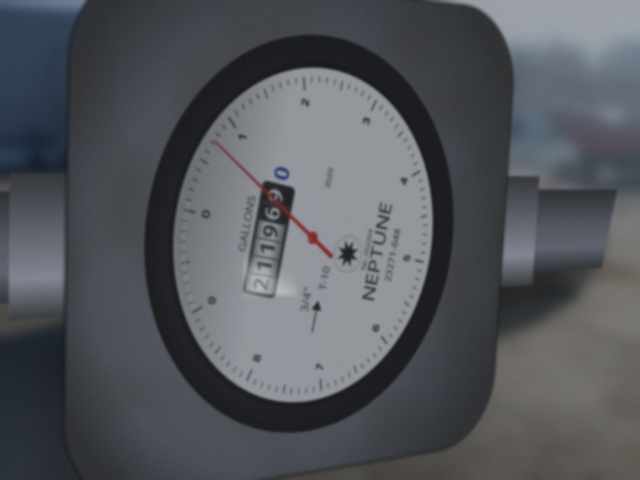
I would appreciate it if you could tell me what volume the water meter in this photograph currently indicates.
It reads 2119690.7 gal
